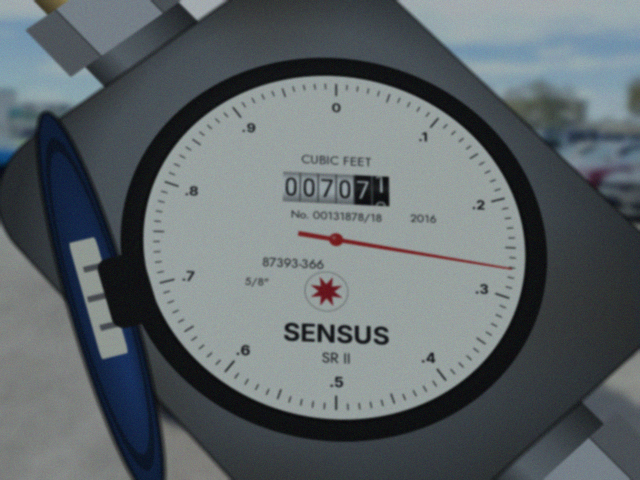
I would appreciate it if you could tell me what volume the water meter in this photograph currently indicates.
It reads 7071.27 ft³
